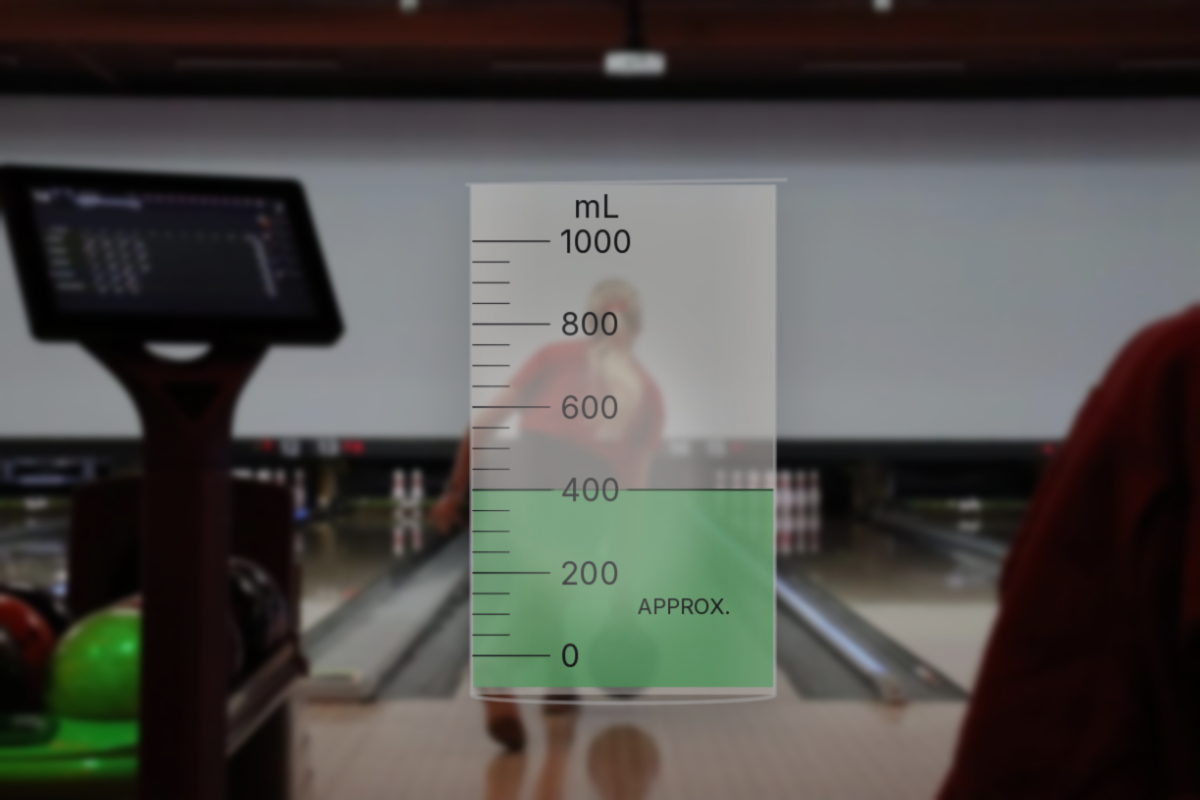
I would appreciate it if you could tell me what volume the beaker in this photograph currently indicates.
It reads 400 mL
